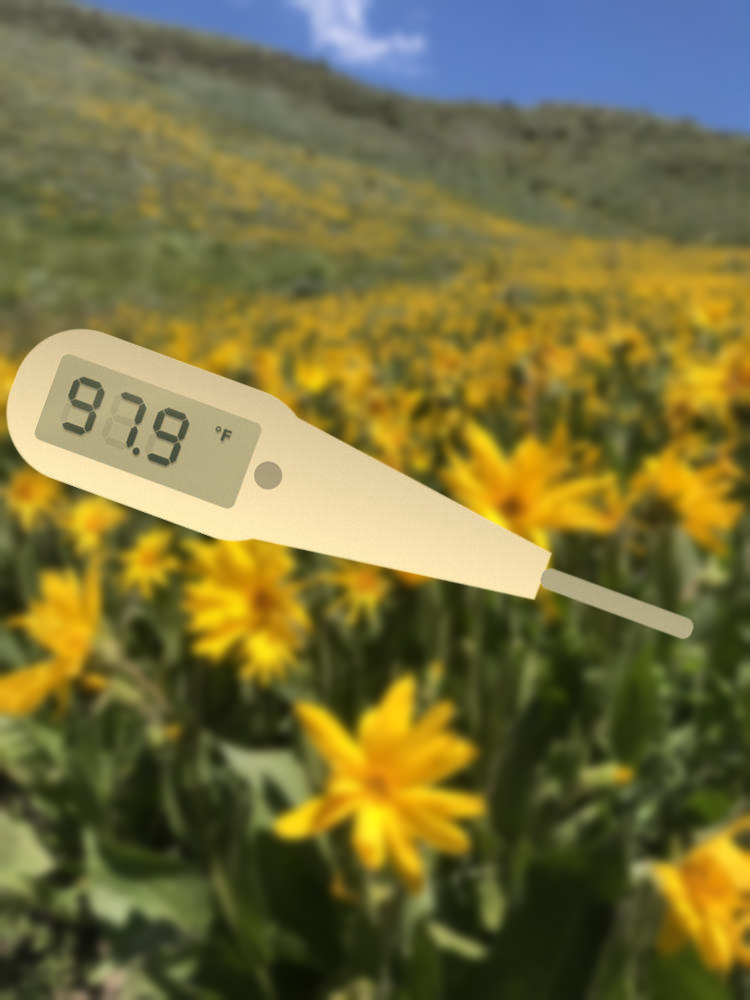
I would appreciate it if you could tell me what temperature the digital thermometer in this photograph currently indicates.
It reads 97.9 °F
